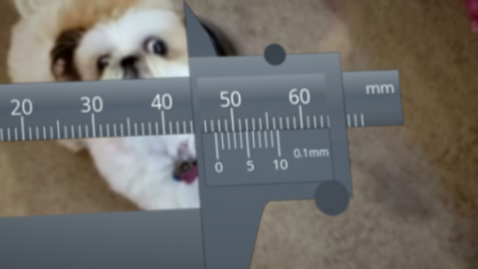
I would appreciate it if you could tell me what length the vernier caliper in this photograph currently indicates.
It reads 47.4 mm
